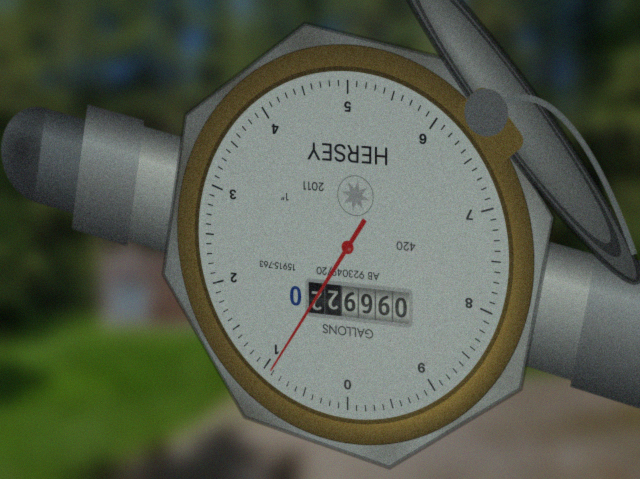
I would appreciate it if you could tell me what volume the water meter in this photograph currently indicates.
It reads 969220.9 gal
